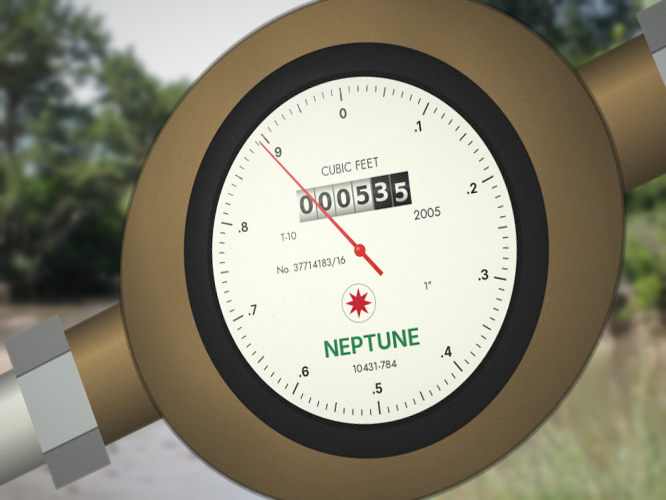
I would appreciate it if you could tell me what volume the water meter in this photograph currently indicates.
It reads 534.89 ft³
